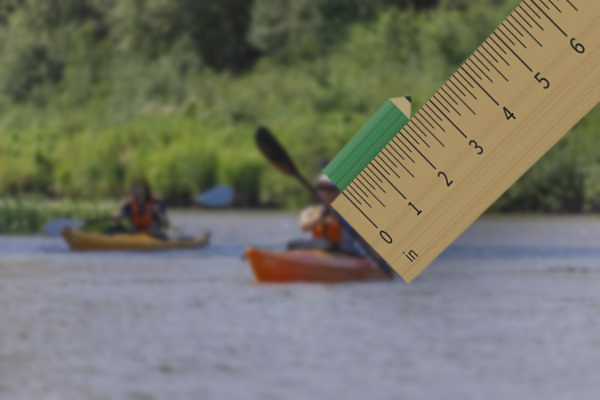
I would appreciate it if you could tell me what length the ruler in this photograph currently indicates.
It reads 2.75 in
